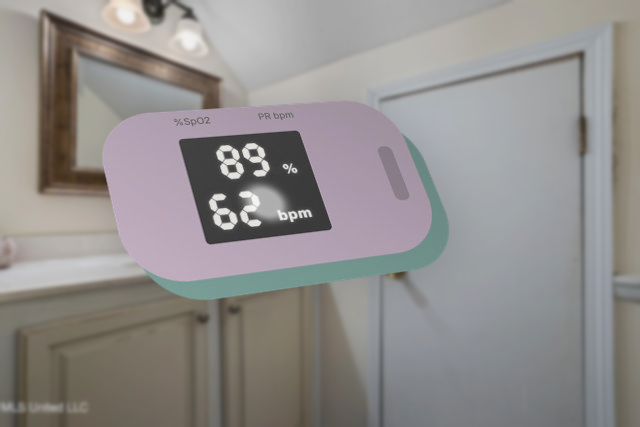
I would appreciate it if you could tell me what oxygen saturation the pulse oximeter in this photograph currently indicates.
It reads 89 %
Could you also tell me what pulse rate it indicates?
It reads 62 bpm
